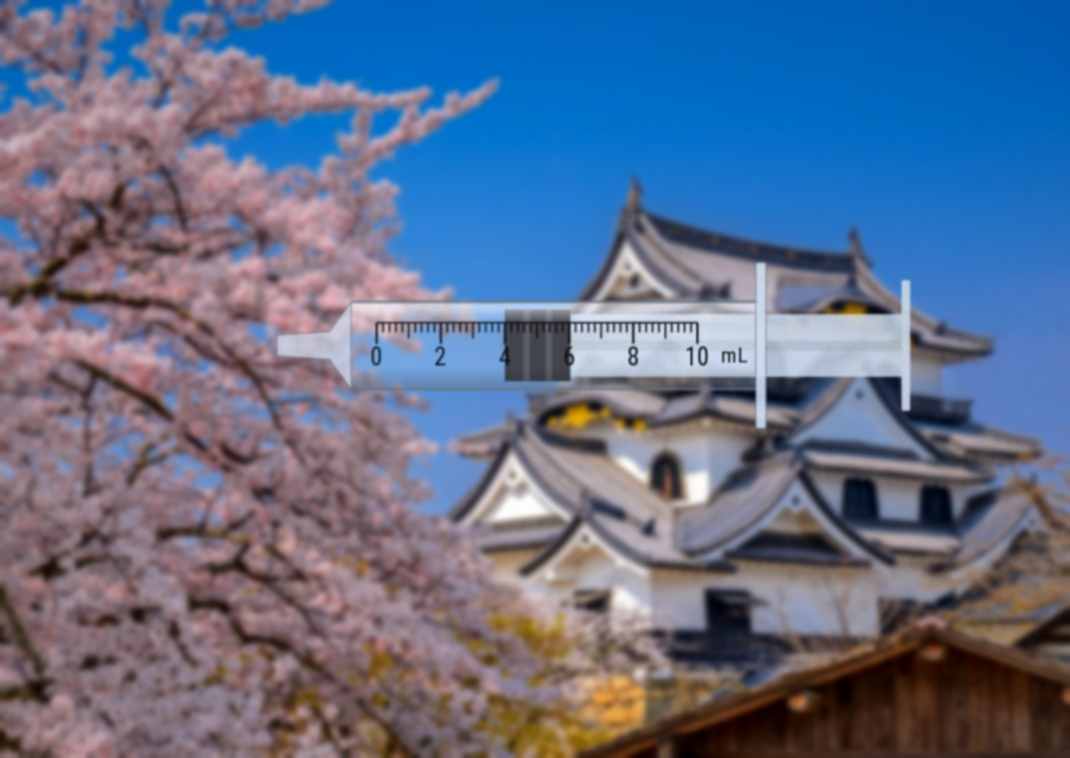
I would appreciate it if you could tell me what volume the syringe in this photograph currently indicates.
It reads 4 mL
